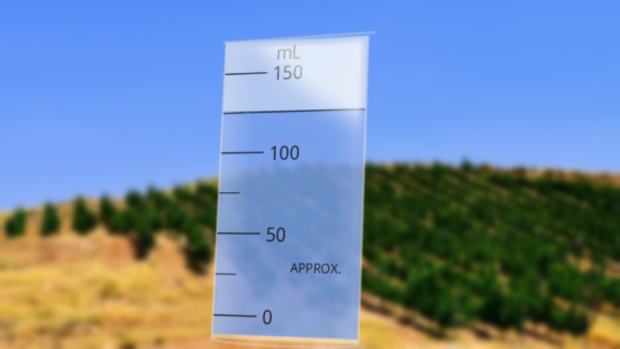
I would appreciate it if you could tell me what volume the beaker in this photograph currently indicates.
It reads 125 mL
